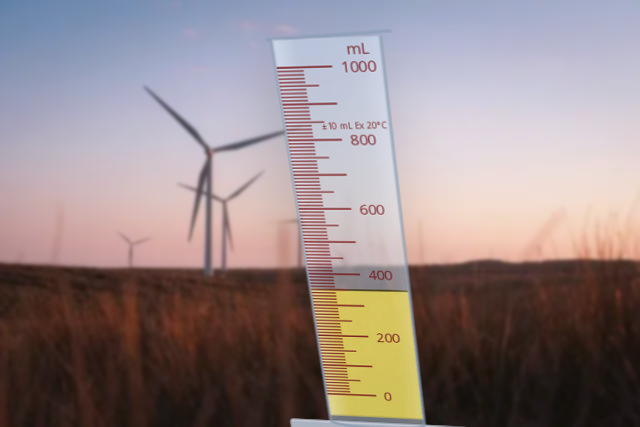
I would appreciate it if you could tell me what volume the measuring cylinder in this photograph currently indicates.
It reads 350 mL
